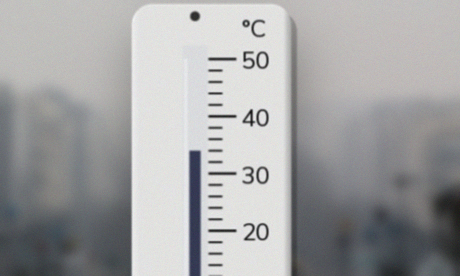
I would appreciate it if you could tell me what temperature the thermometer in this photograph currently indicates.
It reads 34 °C
